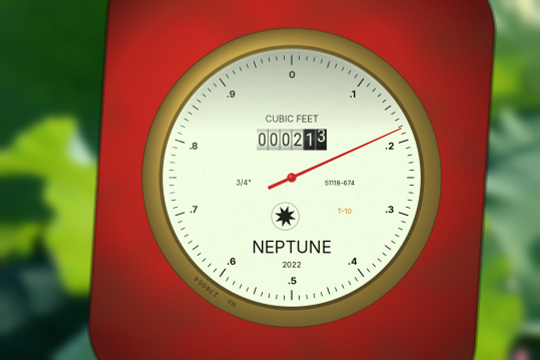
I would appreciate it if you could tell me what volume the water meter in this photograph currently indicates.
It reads 213.18 ft³
